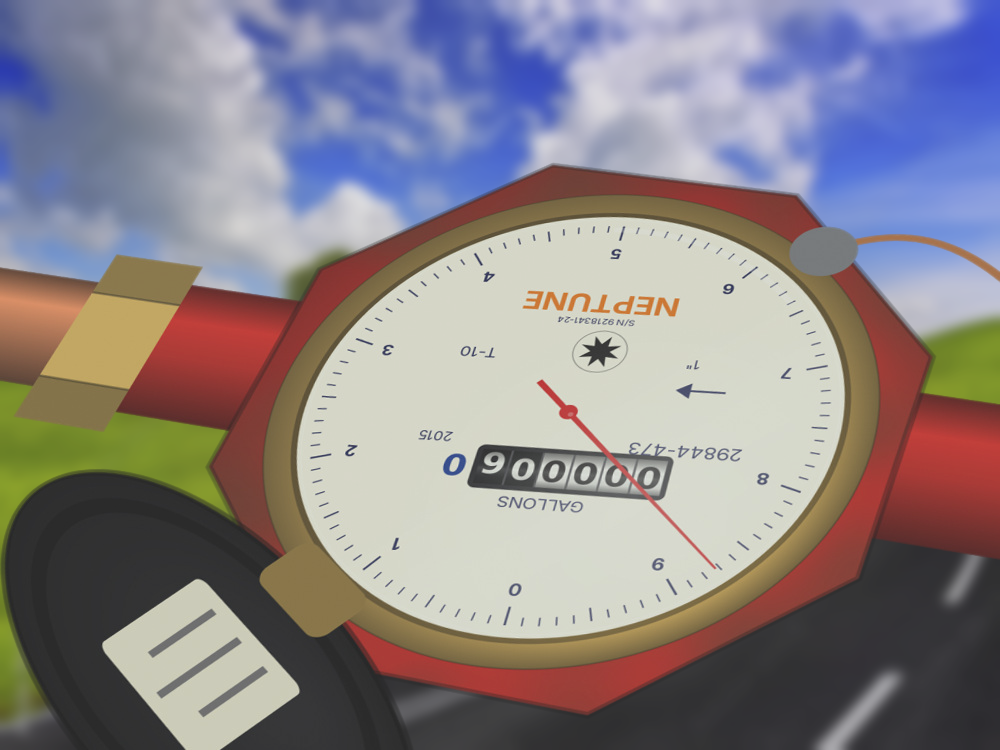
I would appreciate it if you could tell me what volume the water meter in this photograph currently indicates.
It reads 58.7 gal
